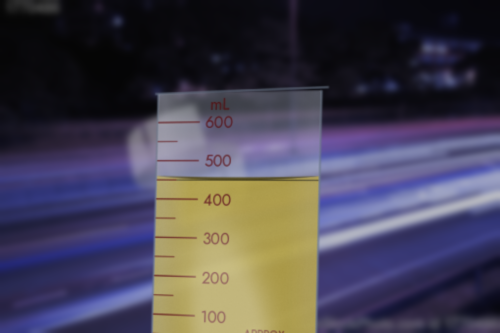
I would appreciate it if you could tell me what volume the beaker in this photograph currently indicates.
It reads 450 mL
